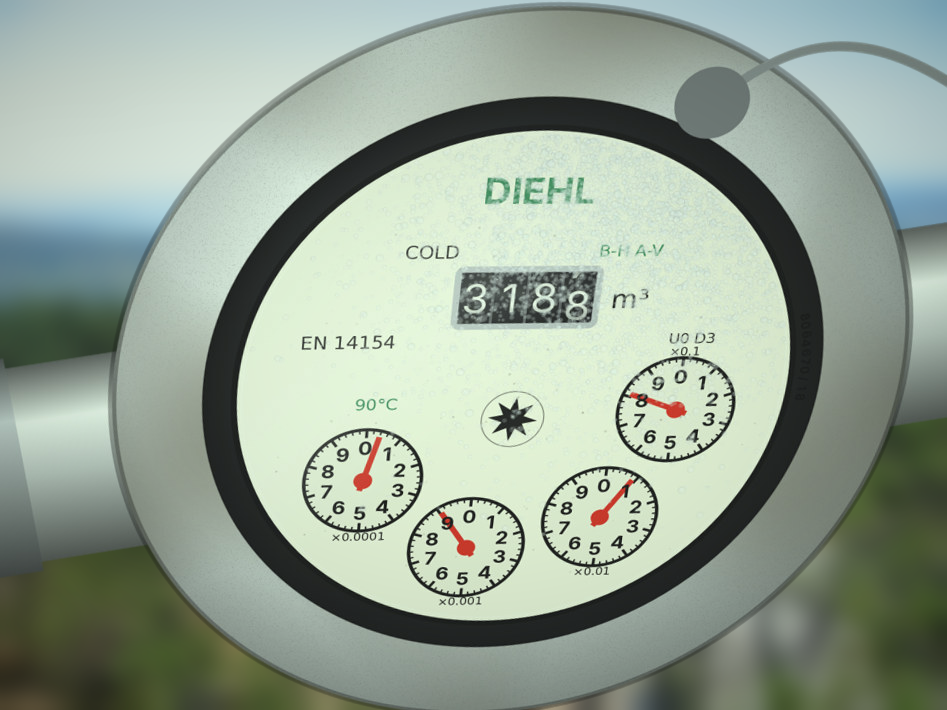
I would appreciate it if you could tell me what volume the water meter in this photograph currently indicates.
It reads 3187.8090 m³
